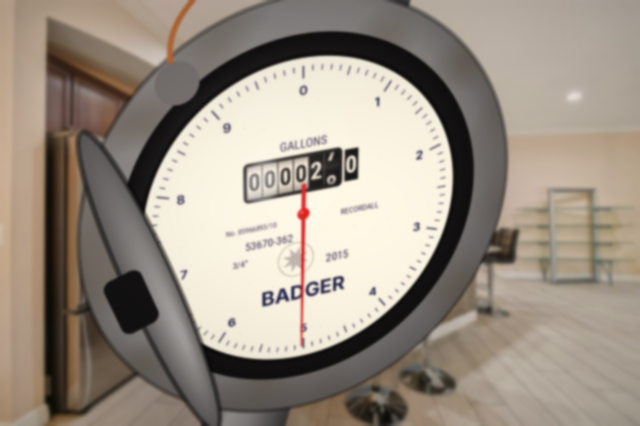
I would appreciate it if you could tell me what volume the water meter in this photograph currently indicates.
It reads 275.0 gal
